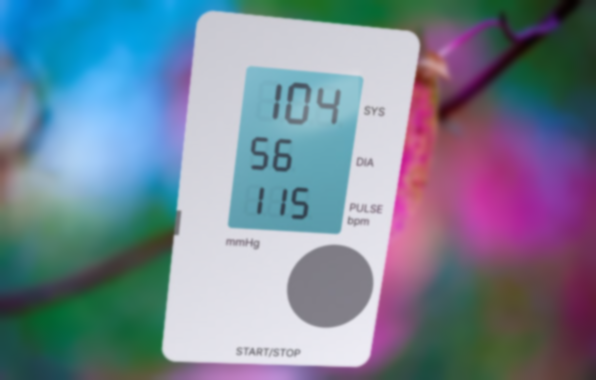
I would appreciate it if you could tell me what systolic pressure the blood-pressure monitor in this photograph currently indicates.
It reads 104 mmHg
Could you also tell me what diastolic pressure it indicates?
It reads 56 mmHg
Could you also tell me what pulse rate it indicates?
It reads 115 bpm
